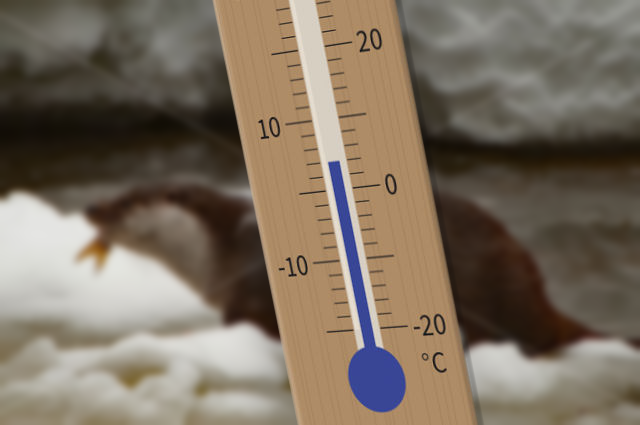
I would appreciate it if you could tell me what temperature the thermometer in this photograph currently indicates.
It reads 4 °C
